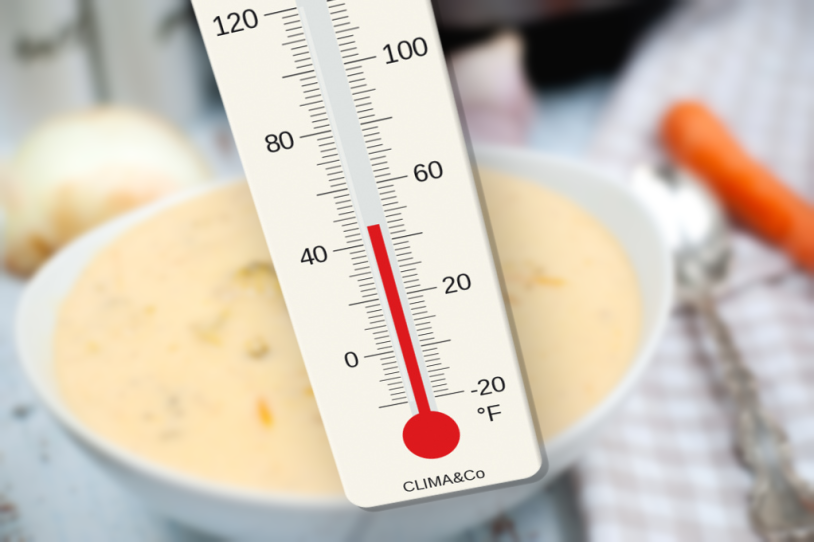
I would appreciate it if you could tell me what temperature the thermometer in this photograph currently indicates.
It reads 46 °F
